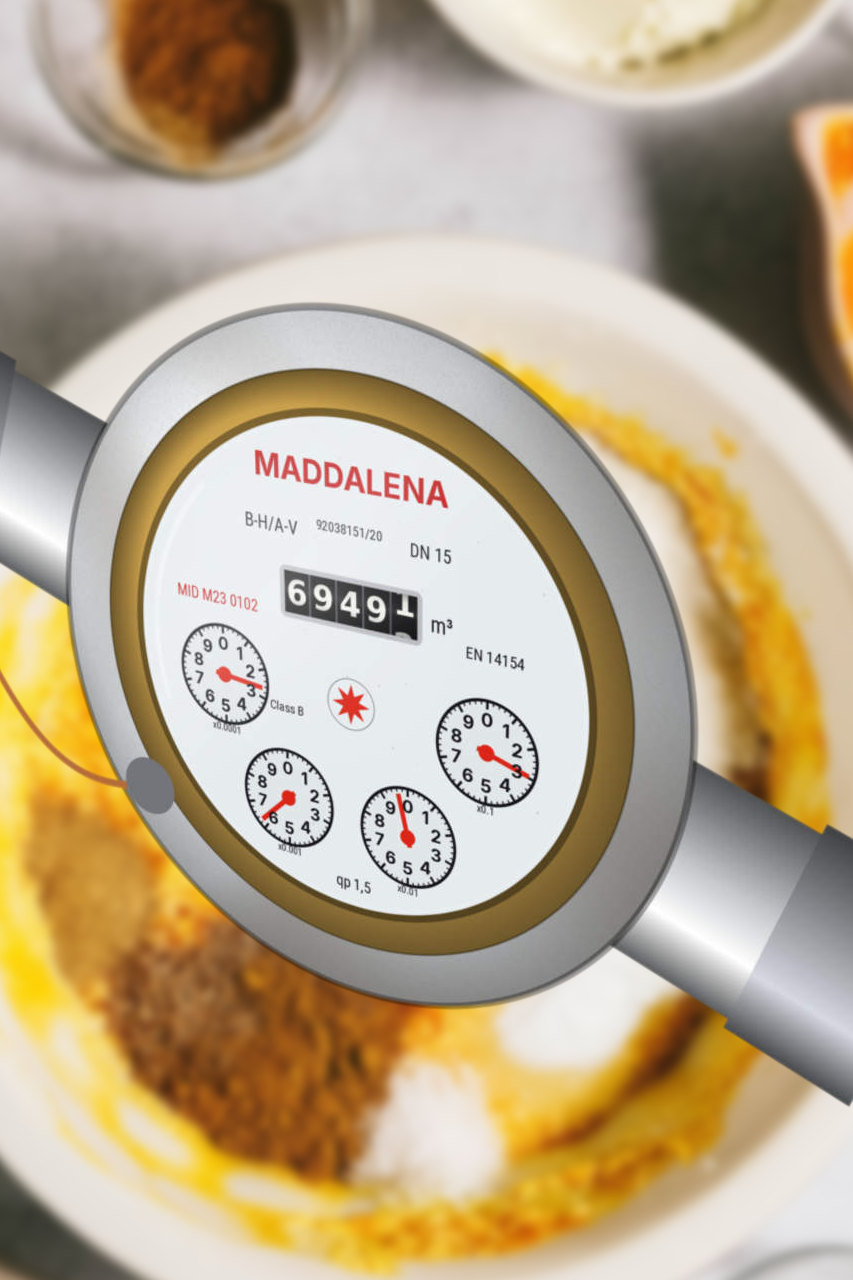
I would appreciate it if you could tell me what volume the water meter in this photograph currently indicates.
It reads 69491.2962 m³
